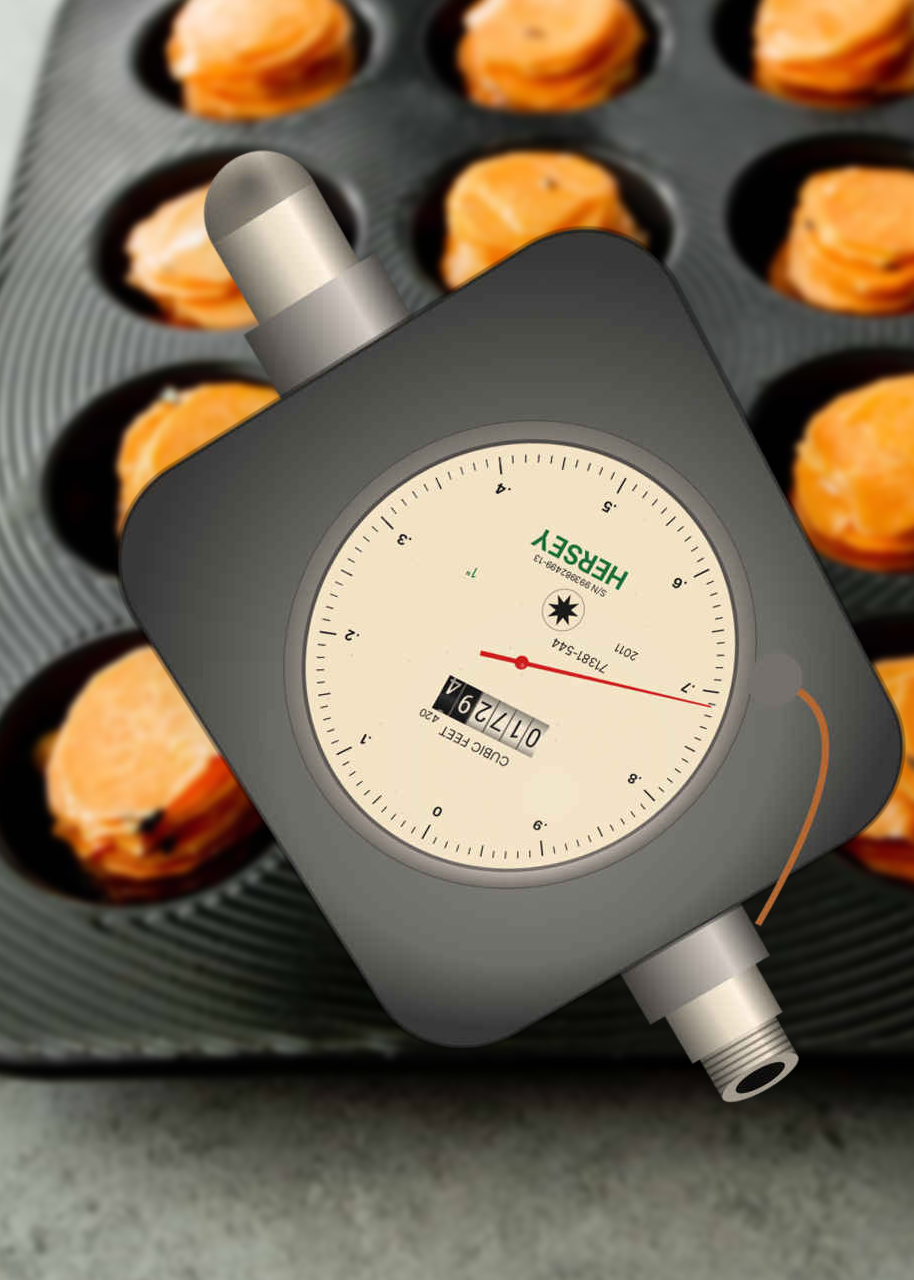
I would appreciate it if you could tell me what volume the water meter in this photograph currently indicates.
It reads 17293.71 ft³
